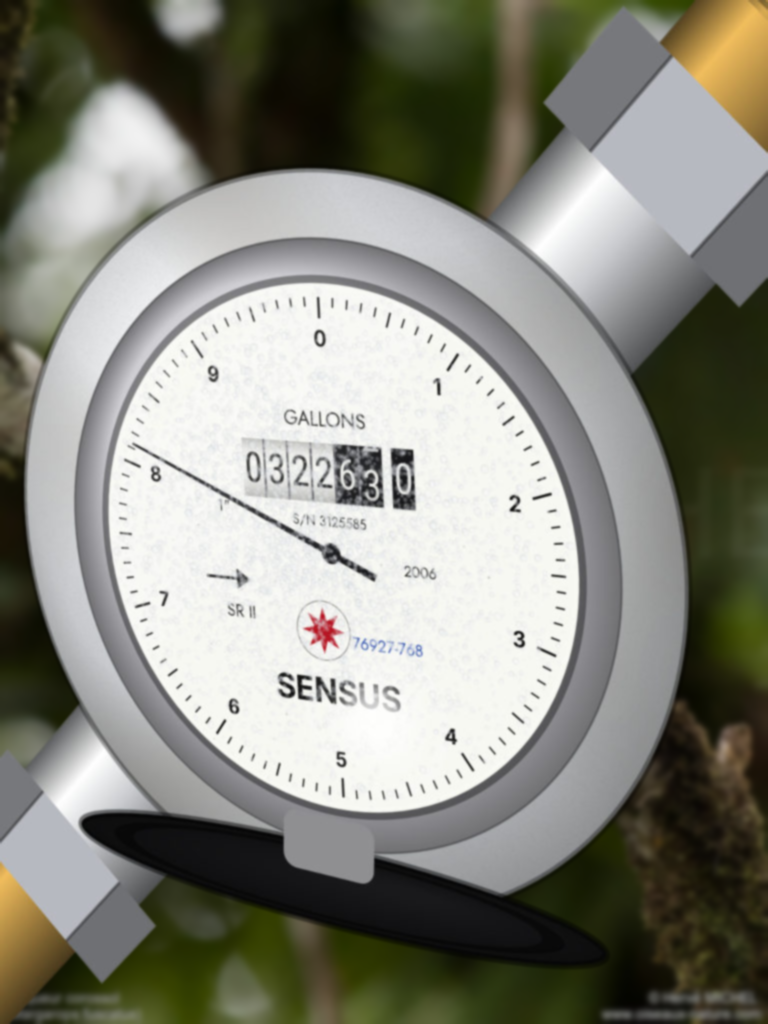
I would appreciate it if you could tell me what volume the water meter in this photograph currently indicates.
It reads 322628.1 gal
